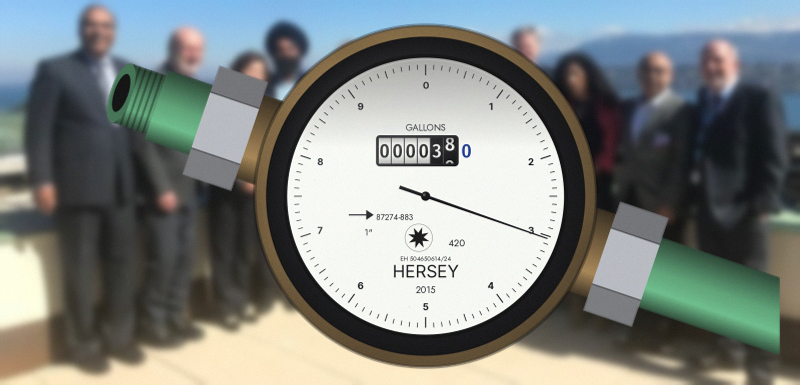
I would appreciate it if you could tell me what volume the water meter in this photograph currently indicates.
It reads 383.0 gal
